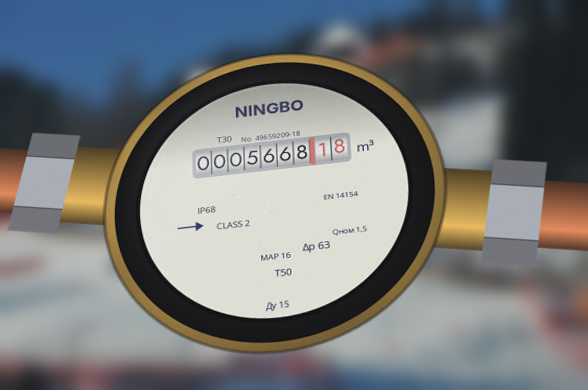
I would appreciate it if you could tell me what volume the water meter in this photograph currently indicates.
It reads 5668.18 m³
